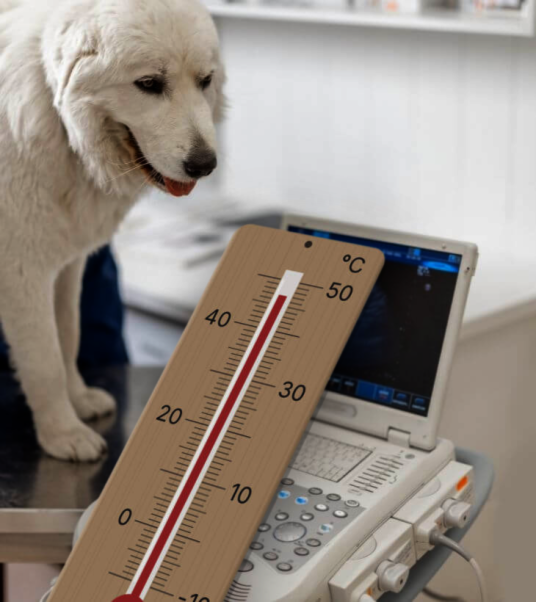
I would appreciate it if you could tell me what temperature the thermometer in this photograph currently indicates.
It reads 47 °C
